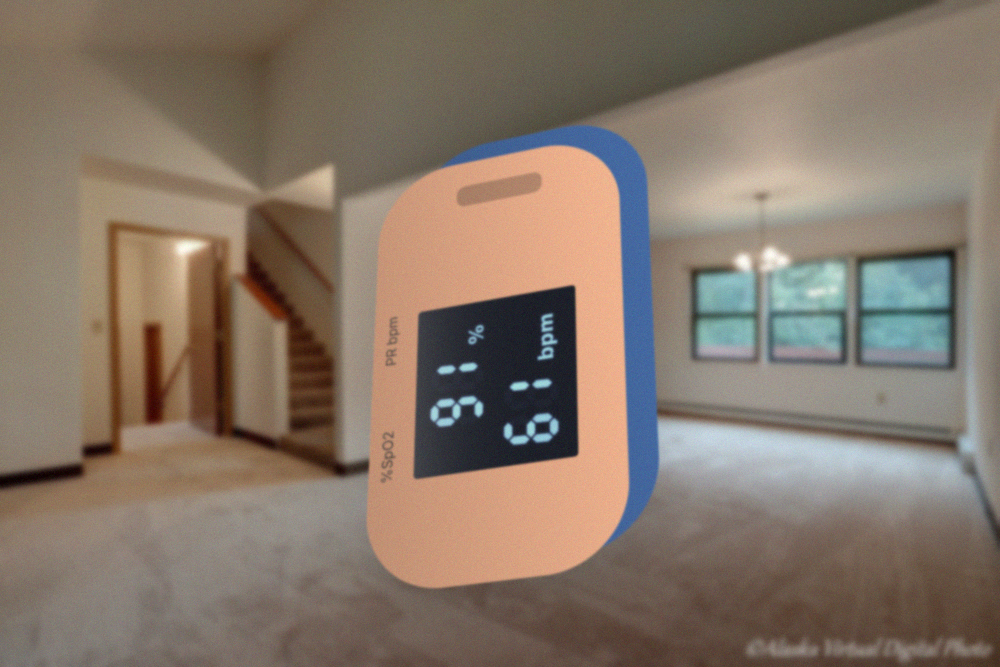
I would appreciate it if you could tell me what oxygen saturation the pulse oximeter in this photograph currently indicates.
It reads 91 %
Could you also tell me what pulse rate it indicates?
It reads 61 bpm
